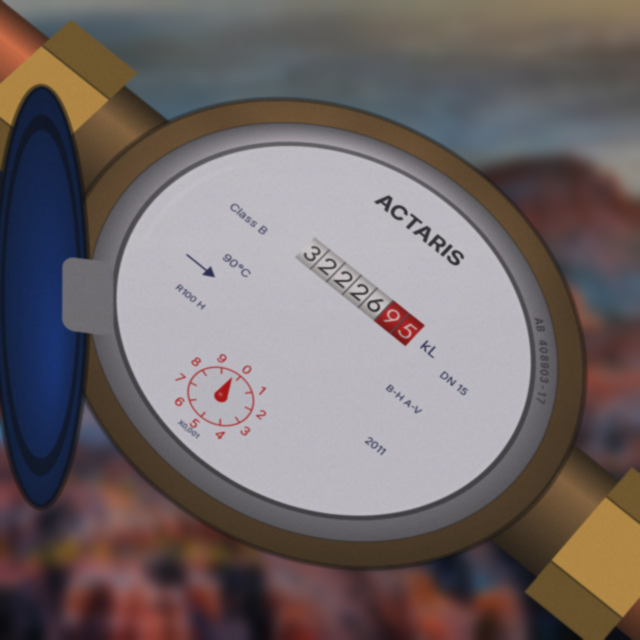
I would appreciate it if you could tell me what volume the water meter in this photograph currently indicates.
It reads 32226.949 kL
